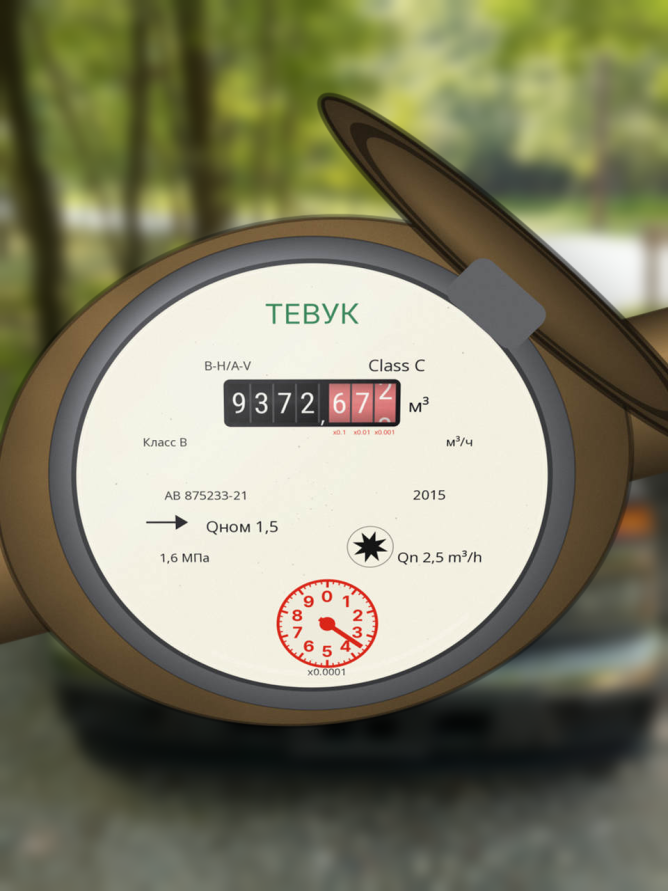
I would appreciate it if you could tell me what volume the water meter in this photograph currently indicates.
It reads 9372.6723 m³
